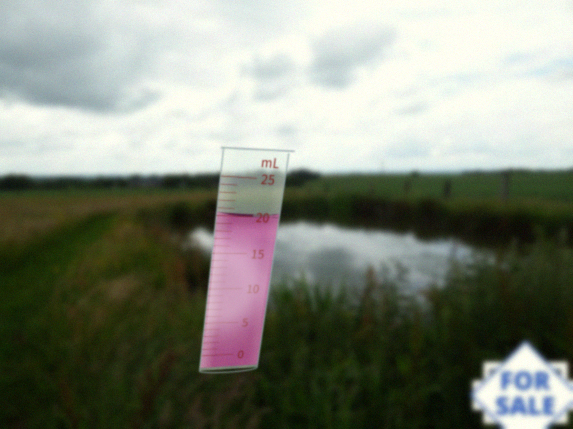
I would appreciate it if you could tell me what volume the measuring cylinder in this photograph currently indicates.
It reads 20 mL
